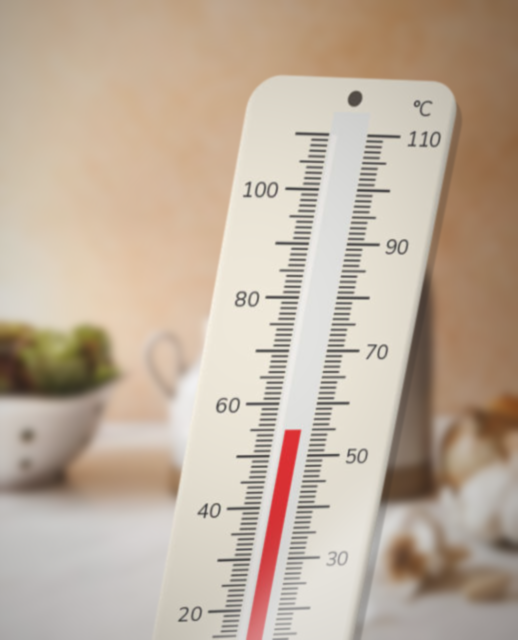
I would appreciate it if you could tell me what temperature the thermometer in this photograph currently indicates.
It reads 55 °C
